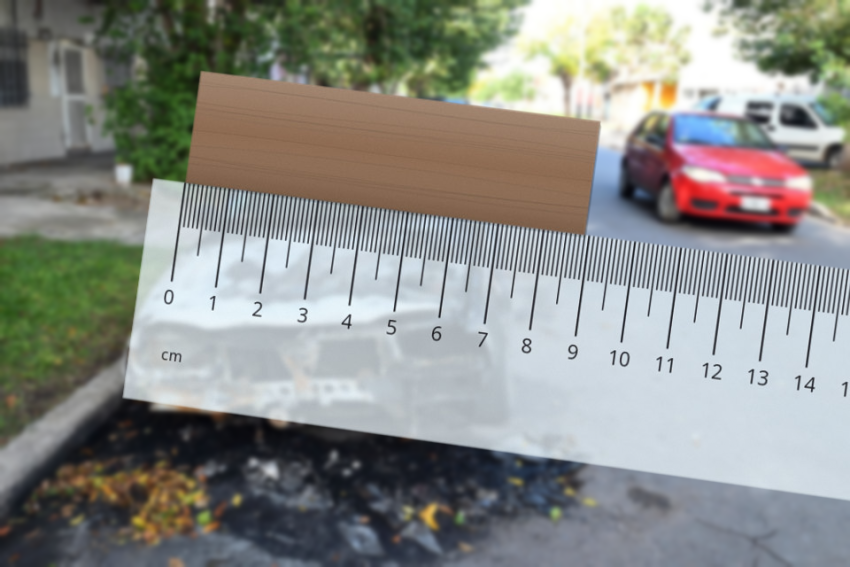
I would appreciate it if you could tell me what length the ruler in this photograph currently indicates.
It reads 8.9 cm
